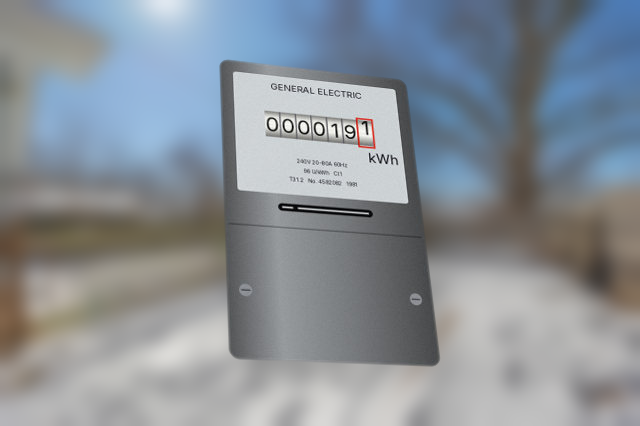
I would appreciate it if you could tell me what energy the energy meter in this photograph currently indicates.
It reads 19.1 kWh
